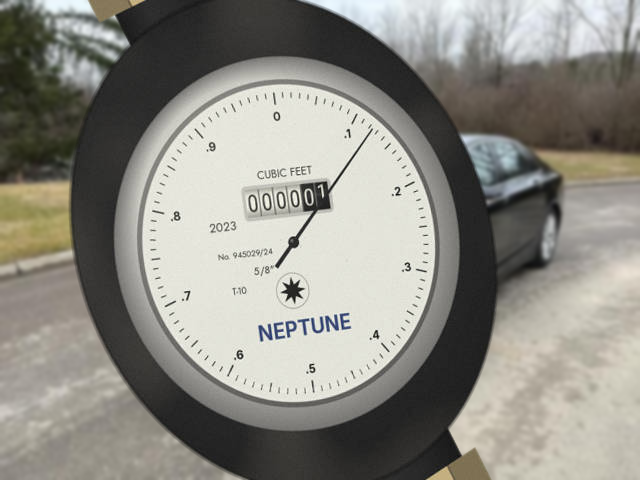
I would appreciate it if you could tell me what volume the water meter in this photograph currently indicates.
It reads 1.12 ft³
